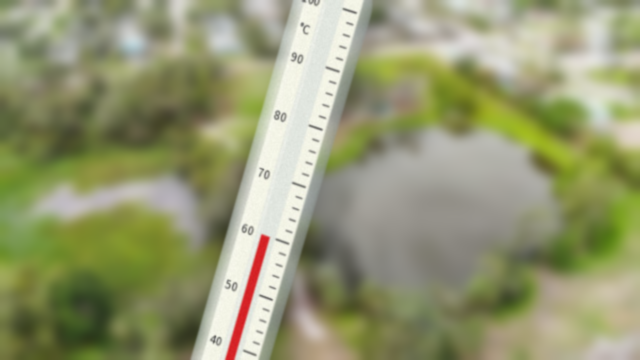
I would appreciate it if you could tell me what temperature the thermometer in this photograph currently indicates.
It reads 60 °C
